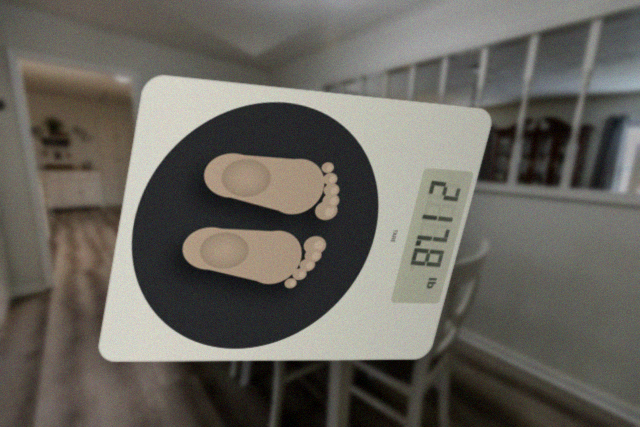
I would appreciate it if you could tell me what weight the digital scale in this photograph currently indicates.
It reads 217.8 lb
